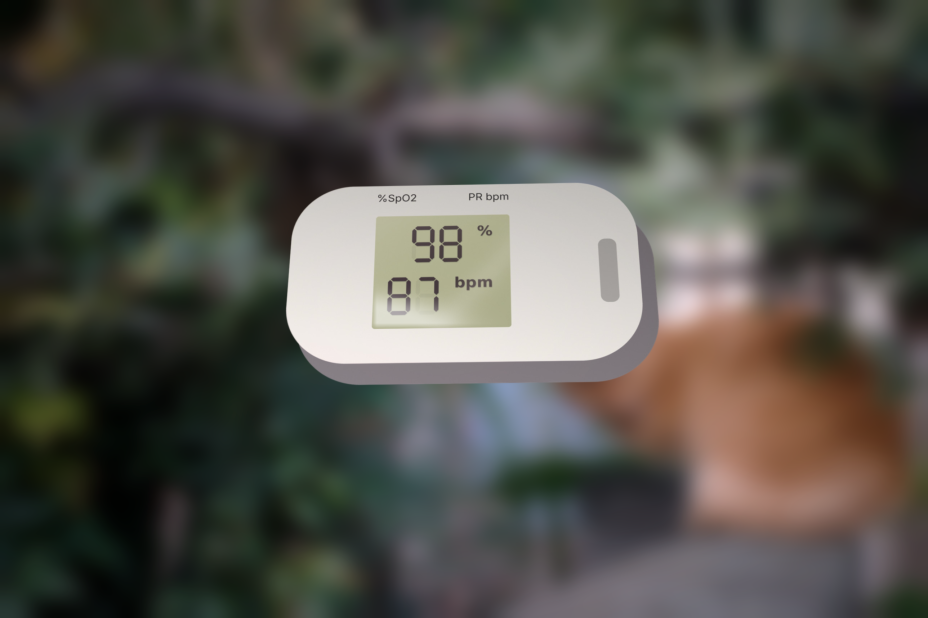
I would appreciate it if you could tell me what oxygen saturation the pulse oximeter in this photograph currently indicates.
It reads 98 %
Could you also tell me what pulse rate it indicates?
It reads 87 bpm
